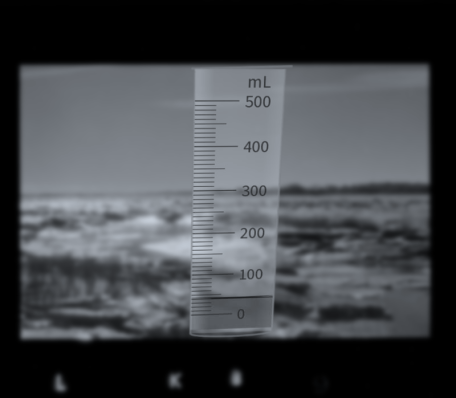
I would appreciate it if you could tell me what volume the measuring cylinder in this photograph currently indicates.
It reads 40 mL
